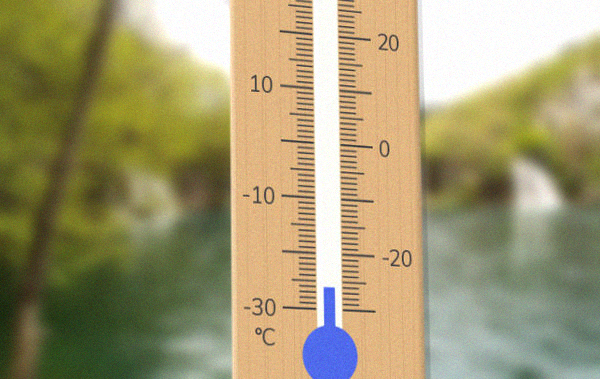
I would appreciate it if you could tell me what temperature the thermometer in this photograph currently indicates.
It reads -26 °C
